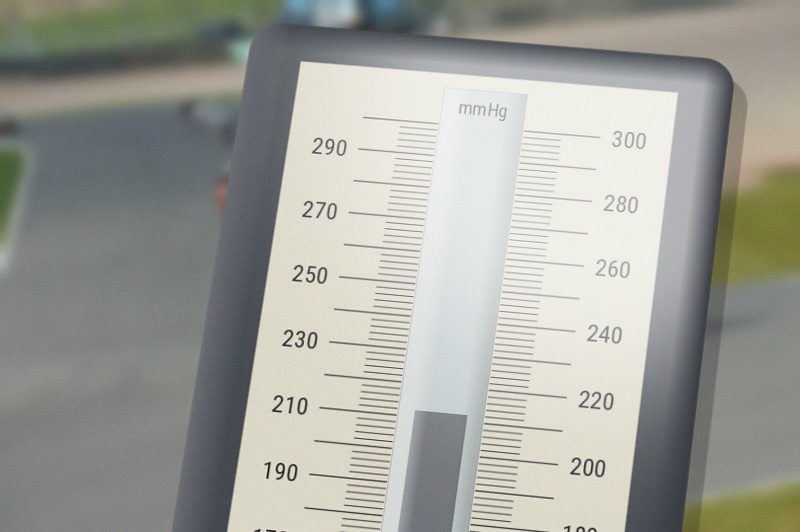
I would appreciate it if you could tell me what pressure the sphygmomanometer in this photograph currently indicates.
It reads 212 mmHg
